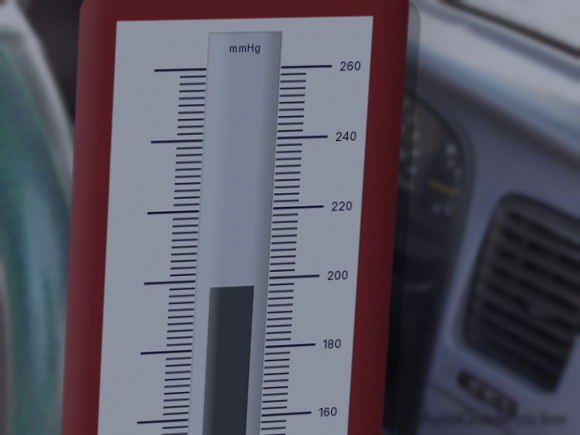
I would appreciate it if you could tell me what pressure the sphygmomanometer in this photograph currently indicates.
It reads 198 mmHg
